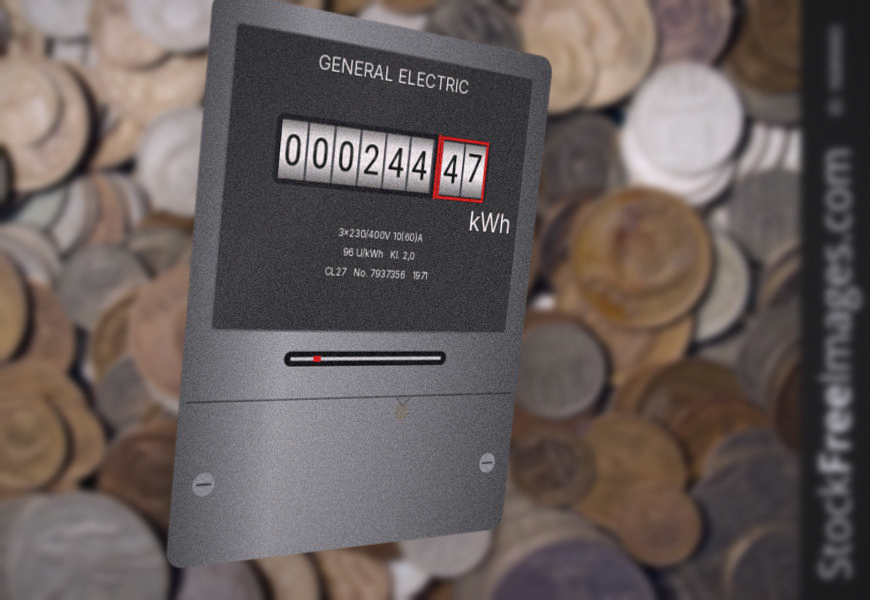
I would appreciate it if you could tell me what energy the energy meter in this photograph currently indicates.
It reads 244.47 kWh
